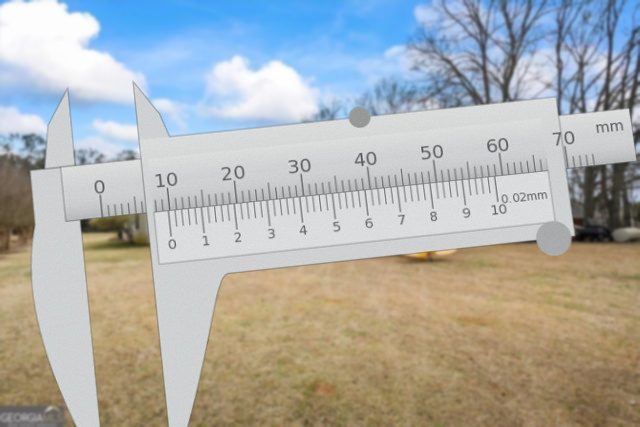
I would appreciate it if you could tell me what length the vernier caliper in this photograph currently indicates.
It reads 9.8 mm
